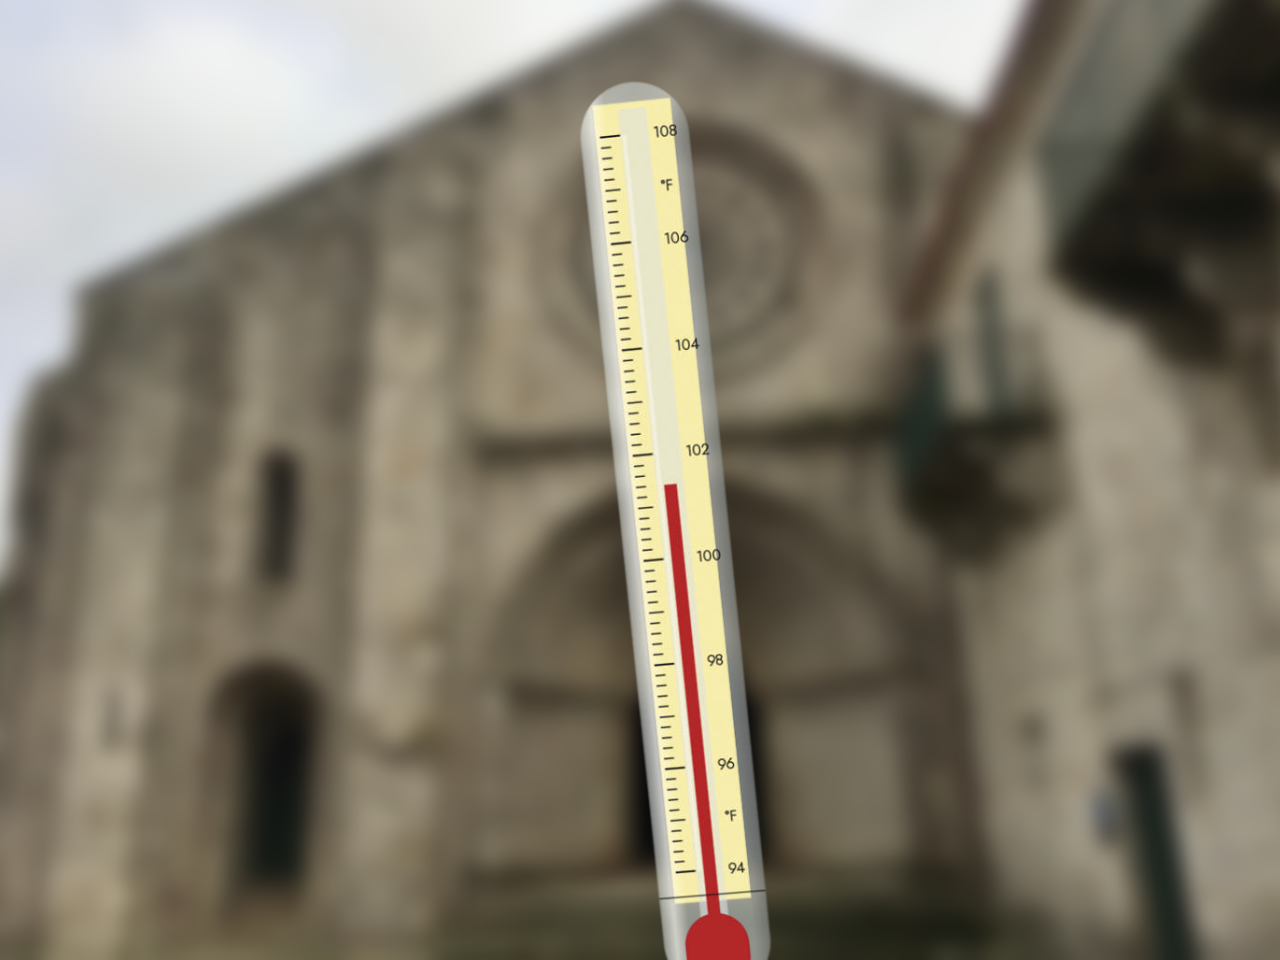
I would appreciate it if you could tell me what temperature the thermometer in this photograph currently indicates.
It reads 101.4 °F
